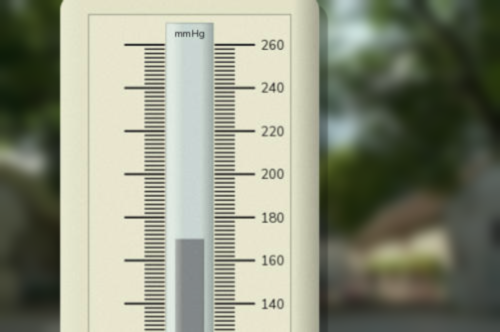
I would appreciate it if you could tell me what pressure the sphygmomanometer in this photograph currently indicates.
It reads 170 mmHg
